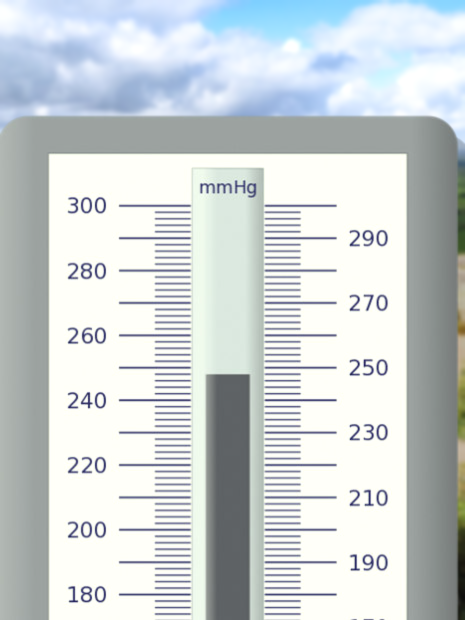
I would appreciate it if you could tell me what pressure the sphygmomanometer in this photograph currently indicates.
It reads 248 mmHg
